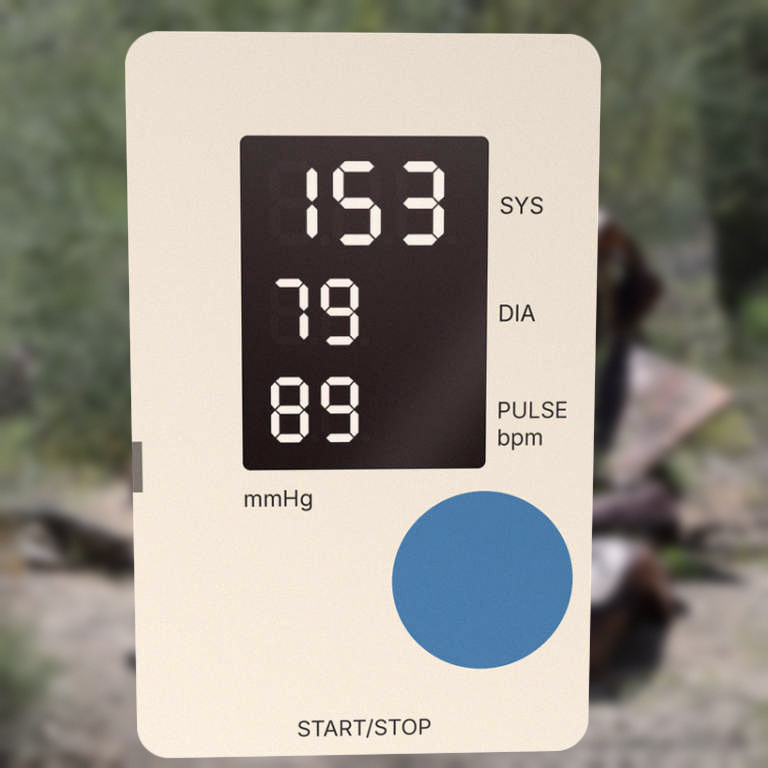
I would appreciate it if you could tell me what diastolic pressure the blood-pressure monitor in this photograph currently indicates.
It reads 79 mmHg
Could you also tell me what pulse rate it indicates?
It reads 89 bpm
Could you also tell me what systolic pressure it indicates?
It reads 153 mmHg
